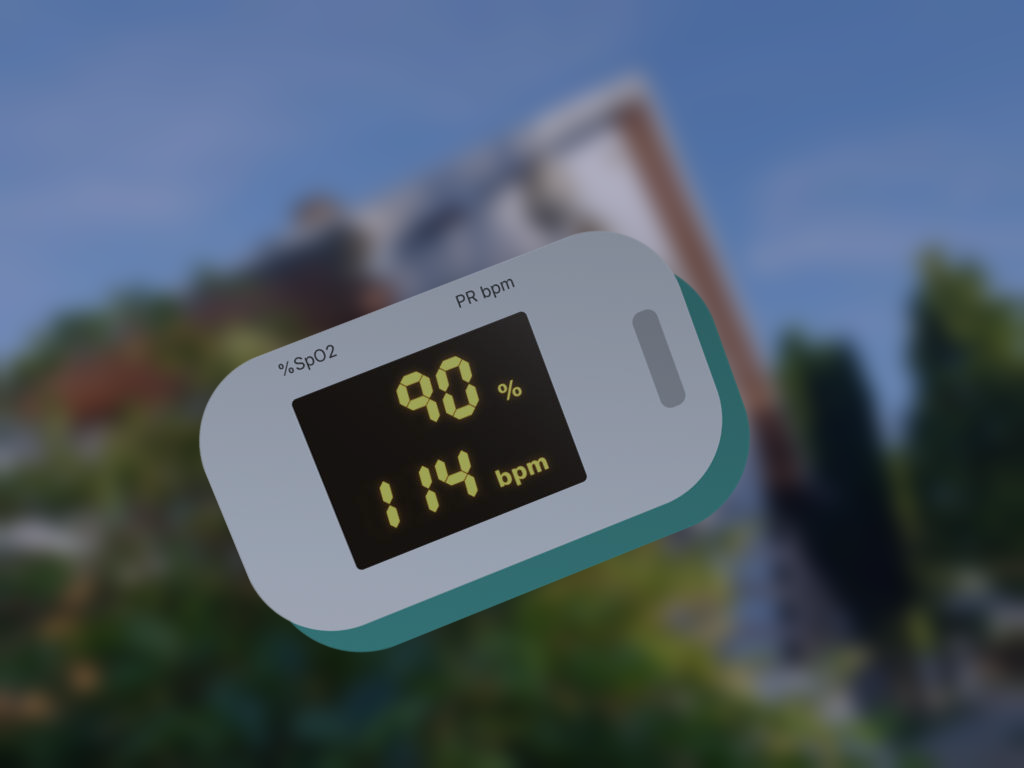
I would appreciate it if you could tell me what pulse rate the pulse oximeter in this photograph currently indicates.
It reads 114 bpm
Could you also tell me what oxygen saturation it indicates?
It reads 90 %
